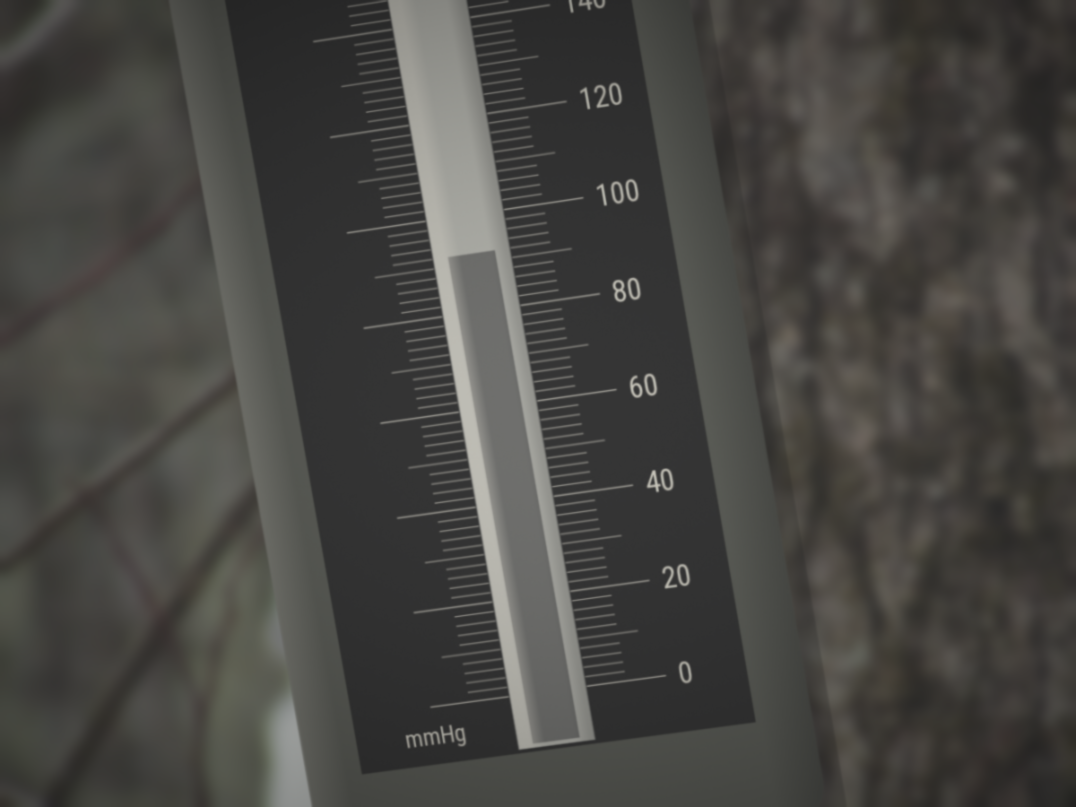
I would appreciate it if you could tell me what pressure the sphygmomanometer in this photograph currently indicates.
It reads 92 mmHg
